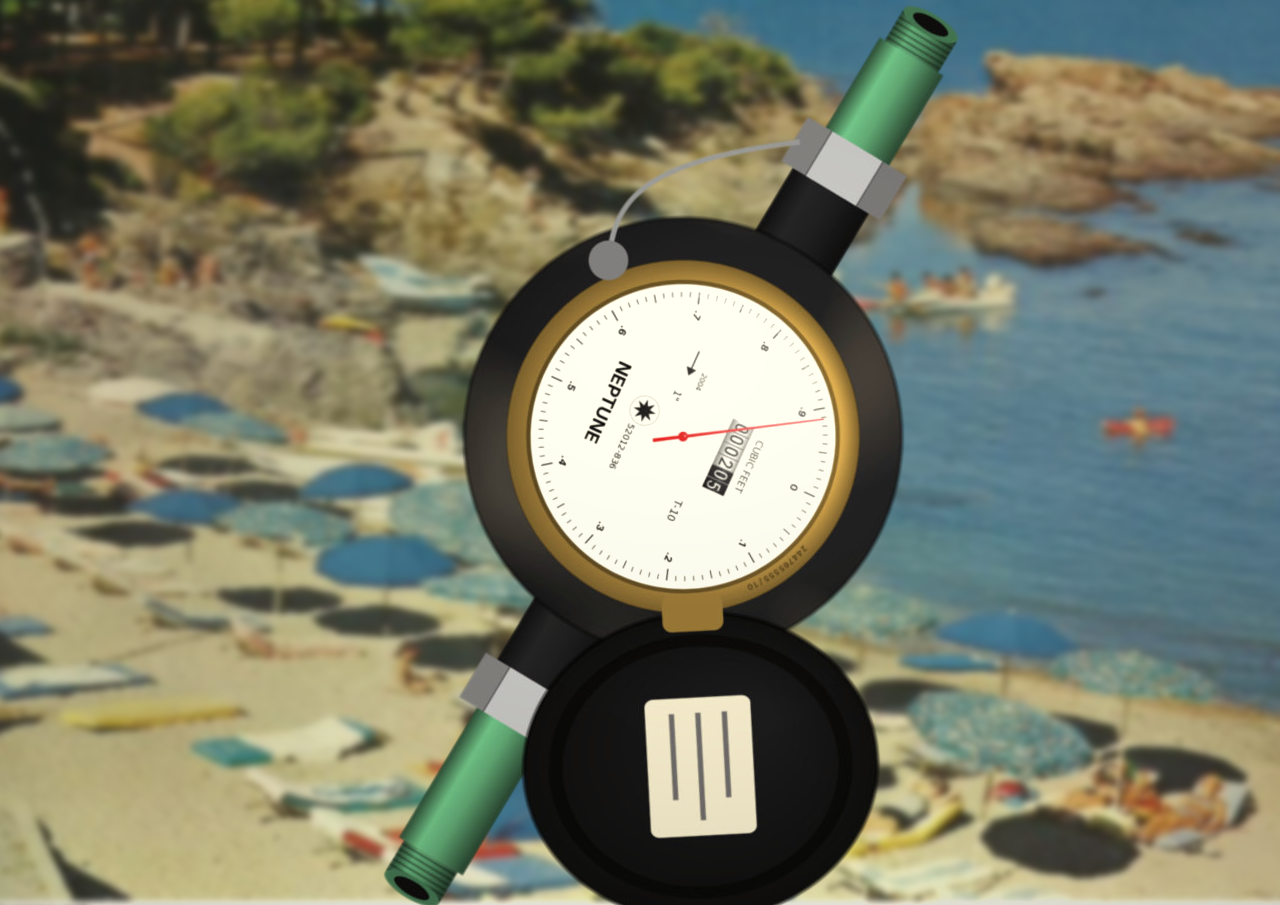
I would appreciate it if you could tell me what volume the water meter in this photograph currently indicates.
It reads 204.91 ft³
